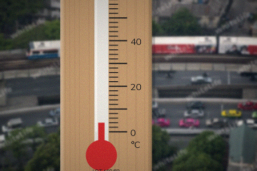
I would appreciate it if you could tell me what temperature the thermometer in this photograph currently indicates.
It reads 4 °C
